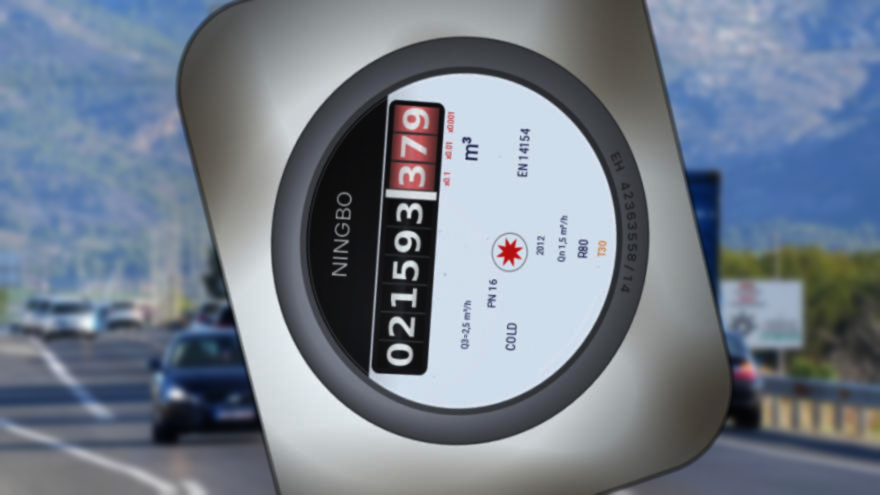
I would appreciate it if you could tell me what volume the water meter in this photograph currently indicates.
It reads 21593.379 m³
